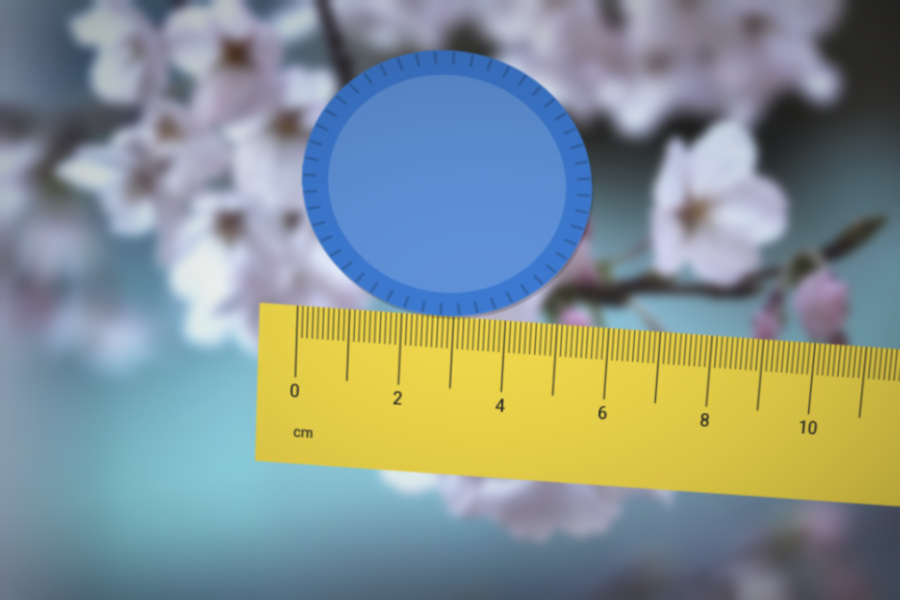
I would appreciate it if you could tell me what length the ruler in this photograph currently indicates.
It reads 5.5 cm
